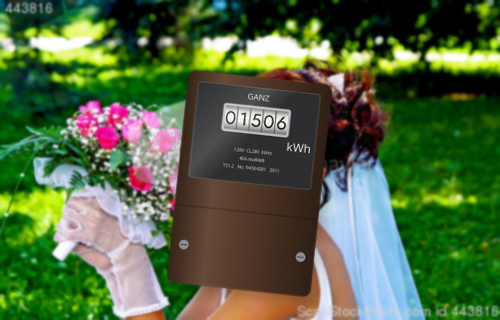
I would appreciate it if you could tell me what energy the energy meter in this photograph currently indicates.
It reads 1506 kWh
